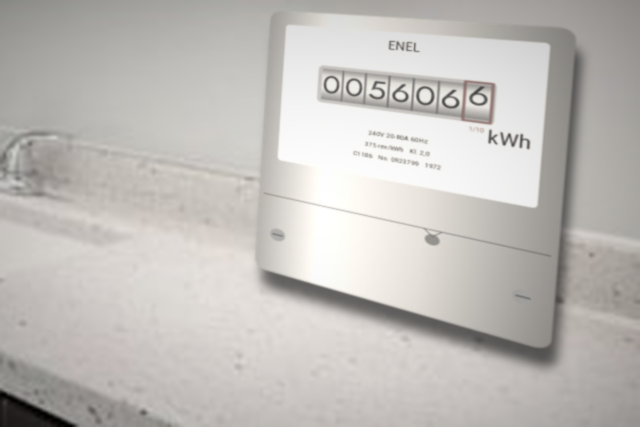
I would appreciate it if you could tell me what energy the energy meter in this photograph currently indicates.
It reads 5606.6 kWh
